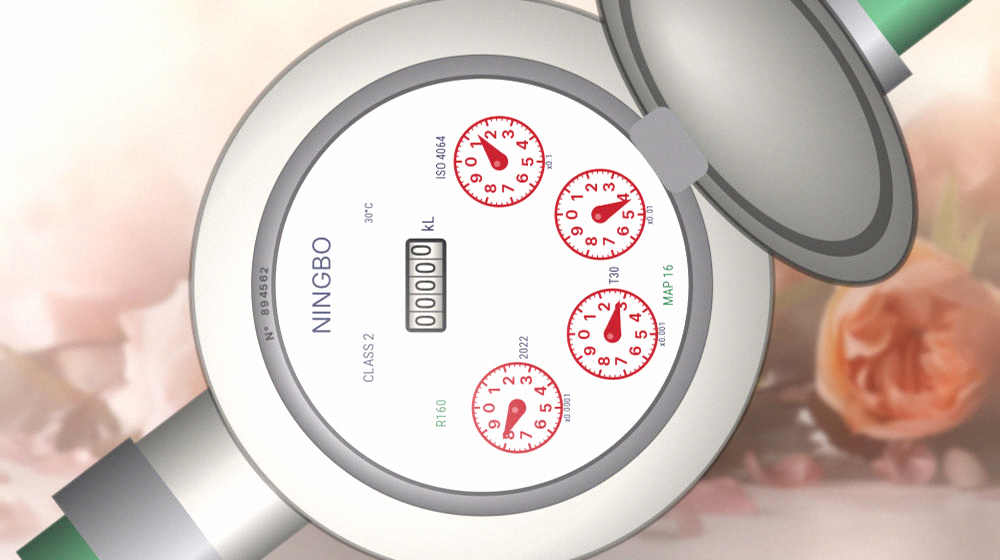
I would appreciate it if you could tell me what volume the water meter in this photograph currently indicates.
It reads 0.1428 kL
